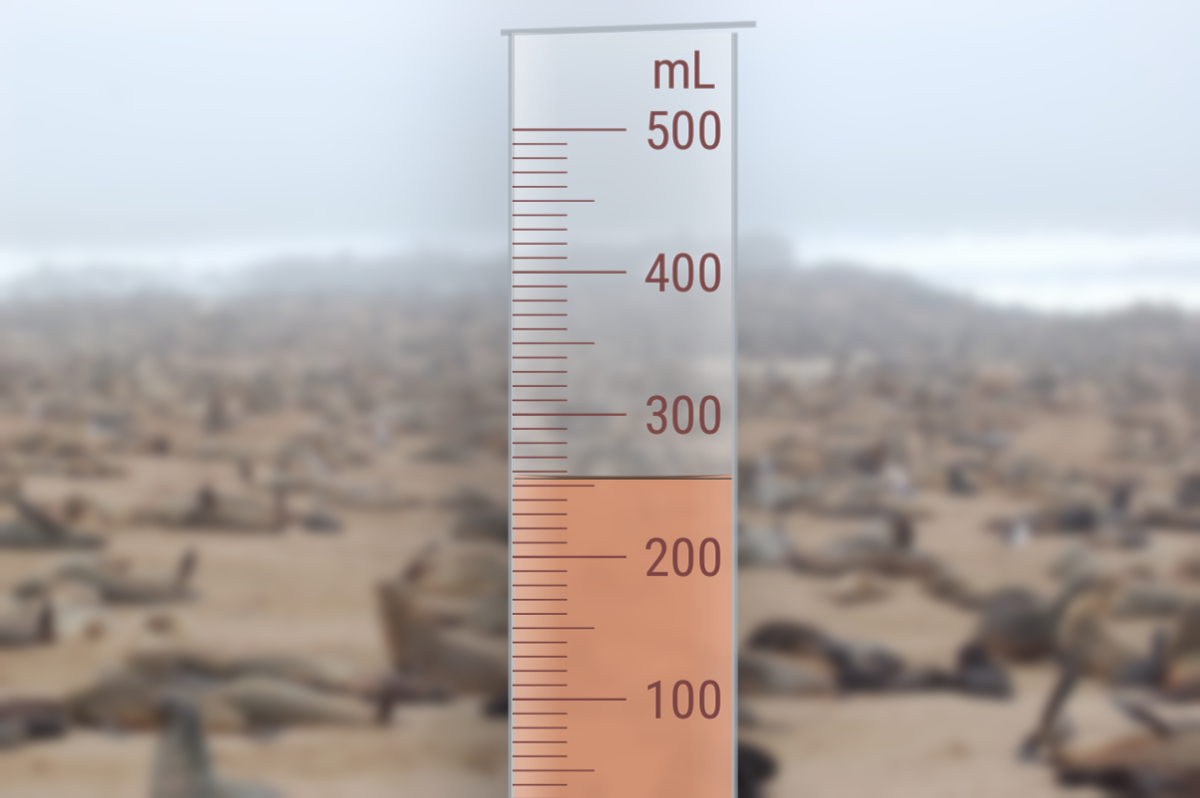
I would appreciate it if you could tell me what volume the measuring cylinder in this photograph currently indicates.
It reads 255 mL
